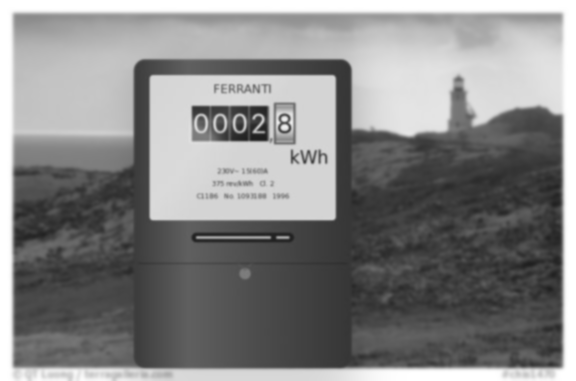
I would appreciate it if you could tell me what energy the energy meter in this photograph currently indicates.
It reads 2.8 kWh
